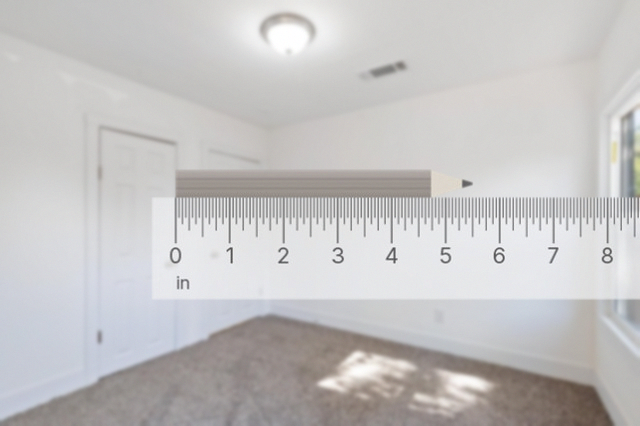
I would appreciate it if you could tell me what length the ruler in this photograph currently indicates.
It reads 5.5 in
